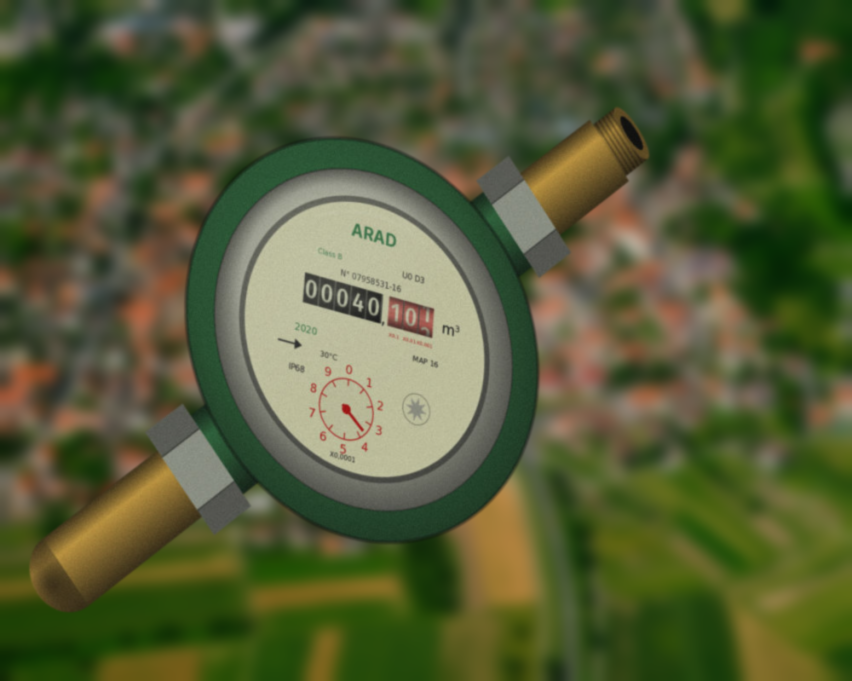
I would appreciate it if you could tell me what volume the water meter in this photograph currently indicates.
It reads 40.1013 m³
